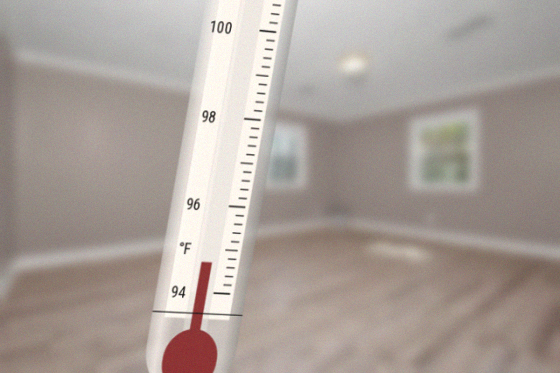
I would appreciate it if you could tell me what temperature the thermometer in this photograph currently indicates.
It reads 94.7 °F
